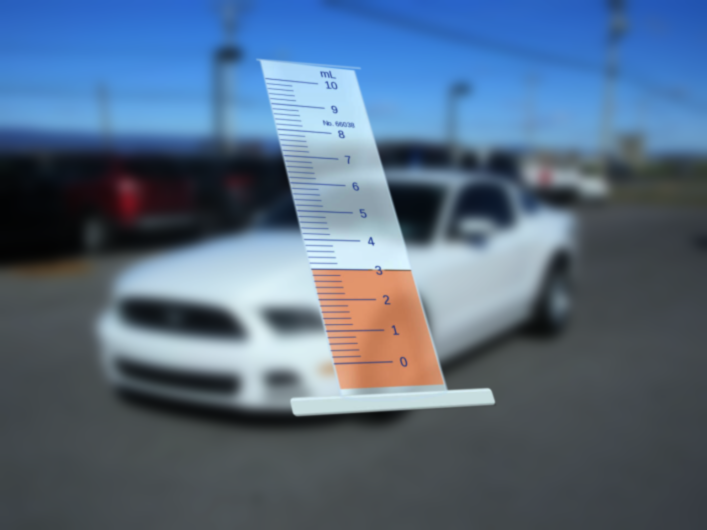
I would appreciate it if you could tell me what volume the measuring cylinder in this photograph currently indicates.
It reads 3 mL
